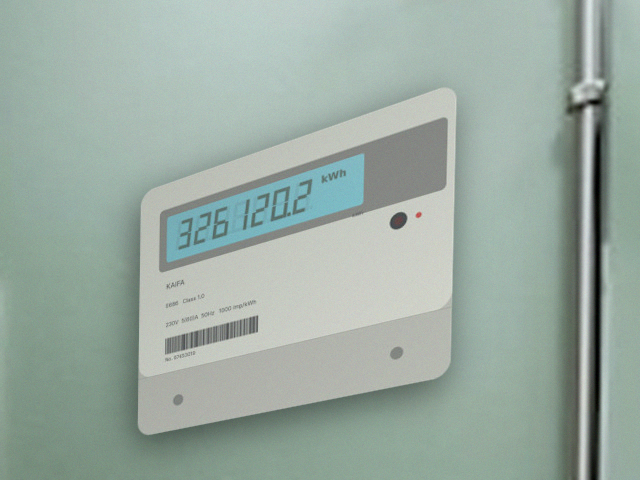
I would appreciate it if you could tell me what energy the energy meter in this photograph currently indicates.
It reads 326120.2 kWh
